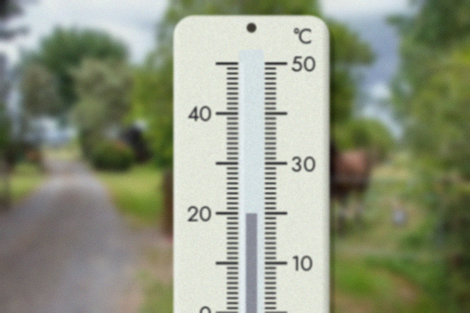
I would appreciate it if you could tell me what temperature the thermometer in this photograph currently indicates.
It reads 20 °C
